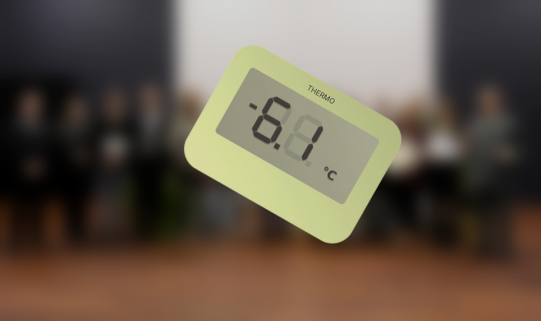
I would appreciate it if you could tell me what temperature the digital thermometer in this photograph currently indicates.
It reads -6.1 °C
